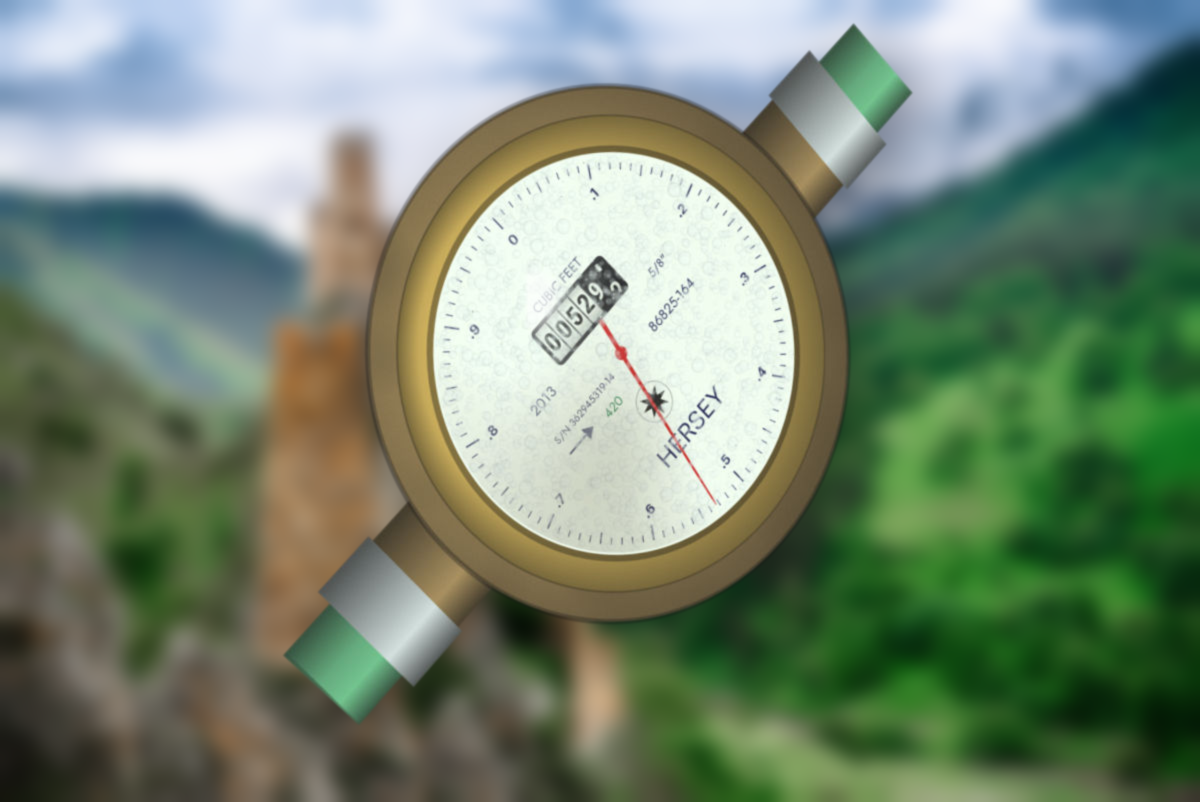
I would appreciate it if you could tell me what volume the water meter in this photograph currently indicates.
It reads 5291.53 ft³
